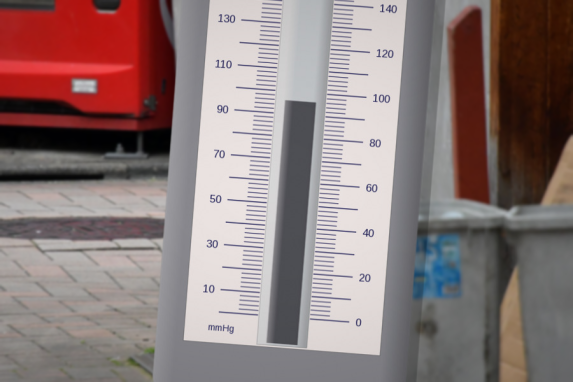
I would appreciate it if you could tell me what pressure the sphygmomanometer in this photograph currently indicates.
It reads 96 mmHg
